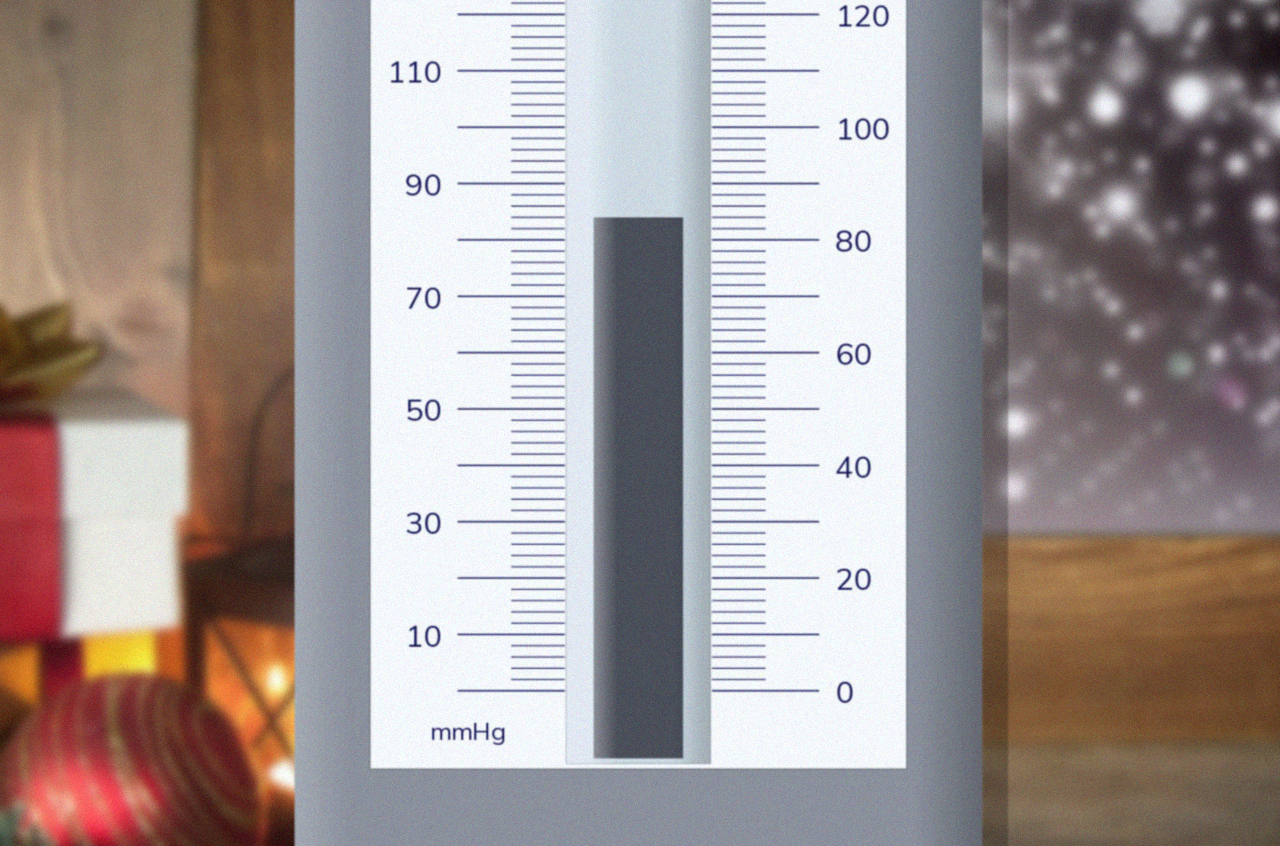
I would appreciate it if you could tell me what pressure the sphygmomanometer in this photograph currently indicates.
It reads 84 mmHg
